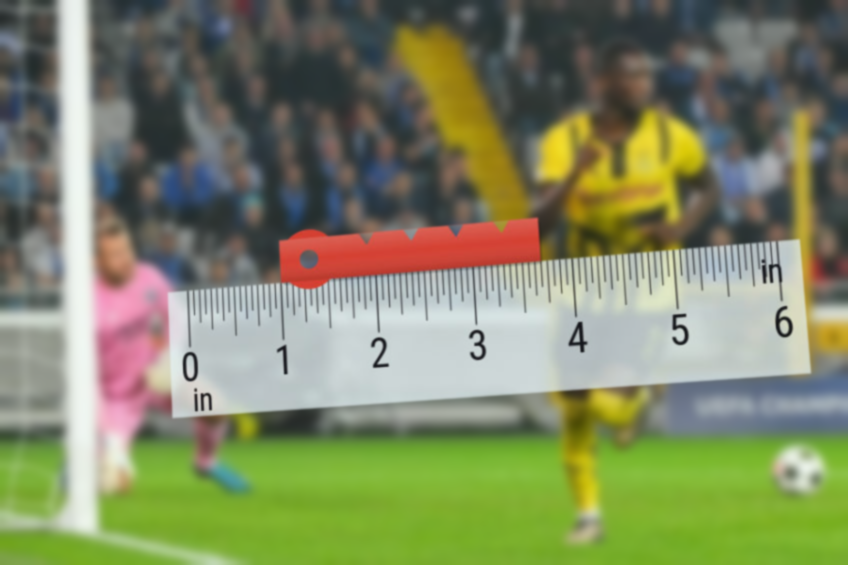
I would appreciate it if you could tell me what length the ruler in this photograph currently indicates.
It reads 2.6875 in
